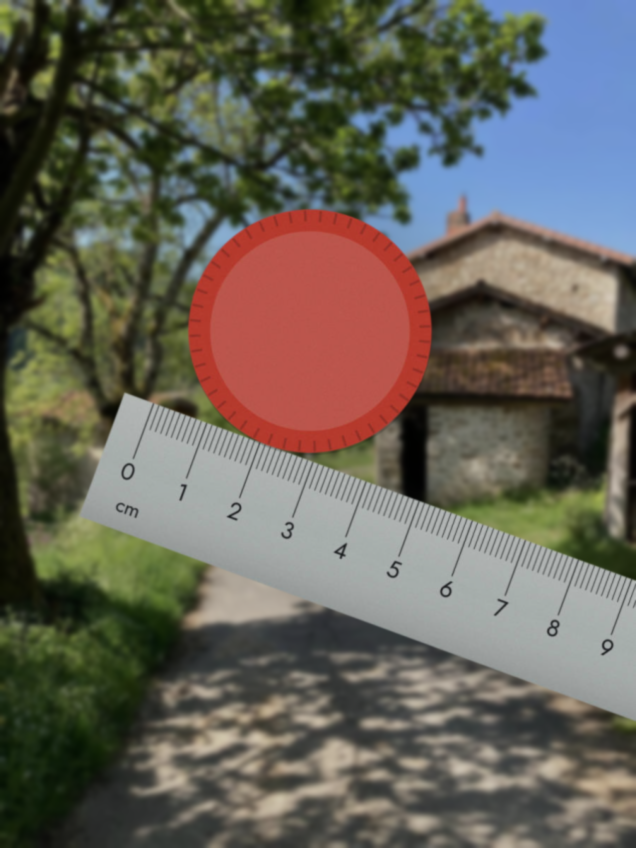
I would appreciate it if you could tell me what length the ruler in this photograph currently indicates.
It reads 4.3 cm
